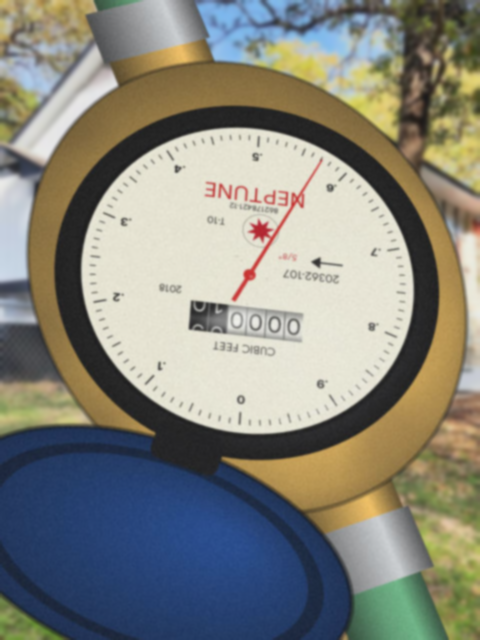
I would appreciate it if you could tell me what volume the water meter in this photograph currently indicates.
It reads 9.57 ft³
